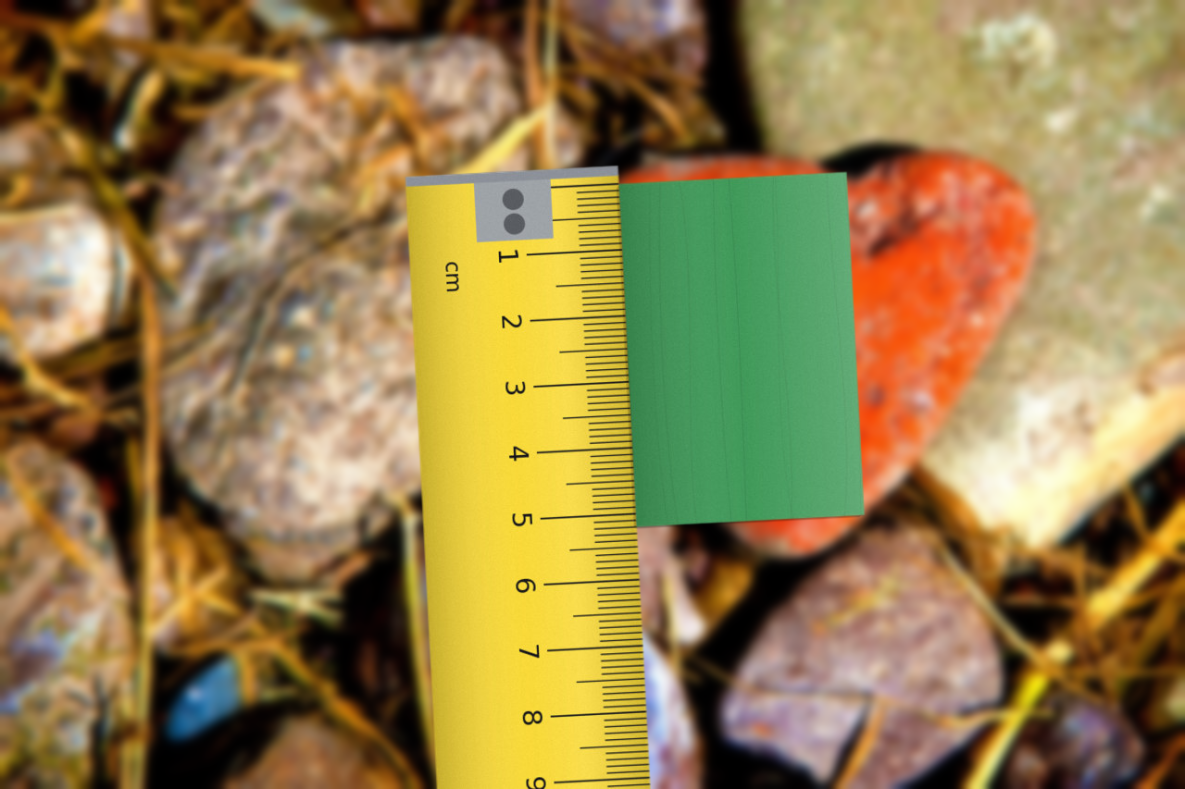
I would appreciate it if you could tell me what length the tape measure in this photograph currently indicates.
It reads 5.2 cm
